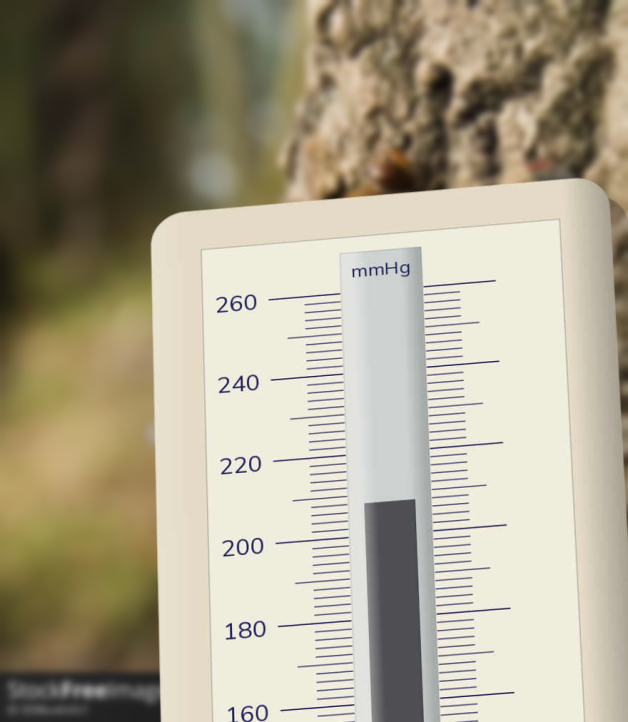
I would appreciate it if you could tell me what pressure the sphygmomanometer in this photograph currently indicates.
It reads 208 mmHg
